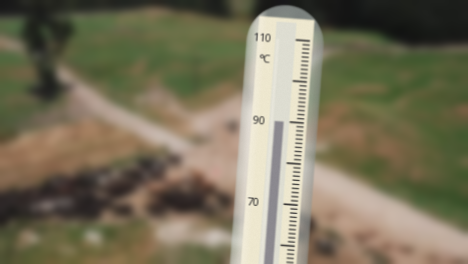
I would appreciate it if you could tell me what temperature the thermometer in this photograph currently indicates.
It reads 90 °C
